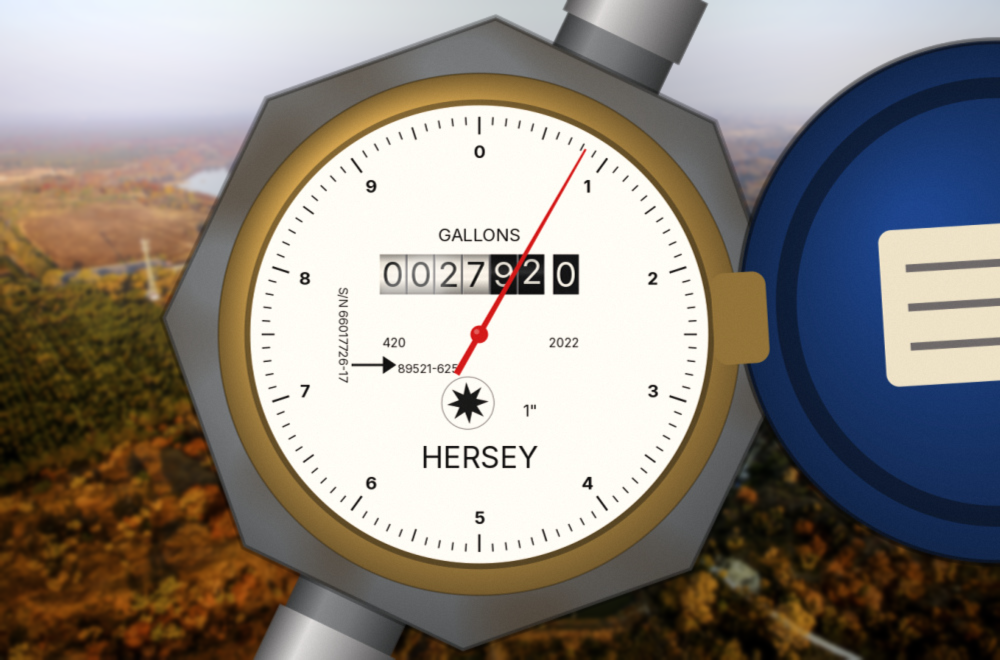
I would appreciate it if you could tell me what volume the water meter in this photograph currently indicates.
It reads 27920.8 gal
